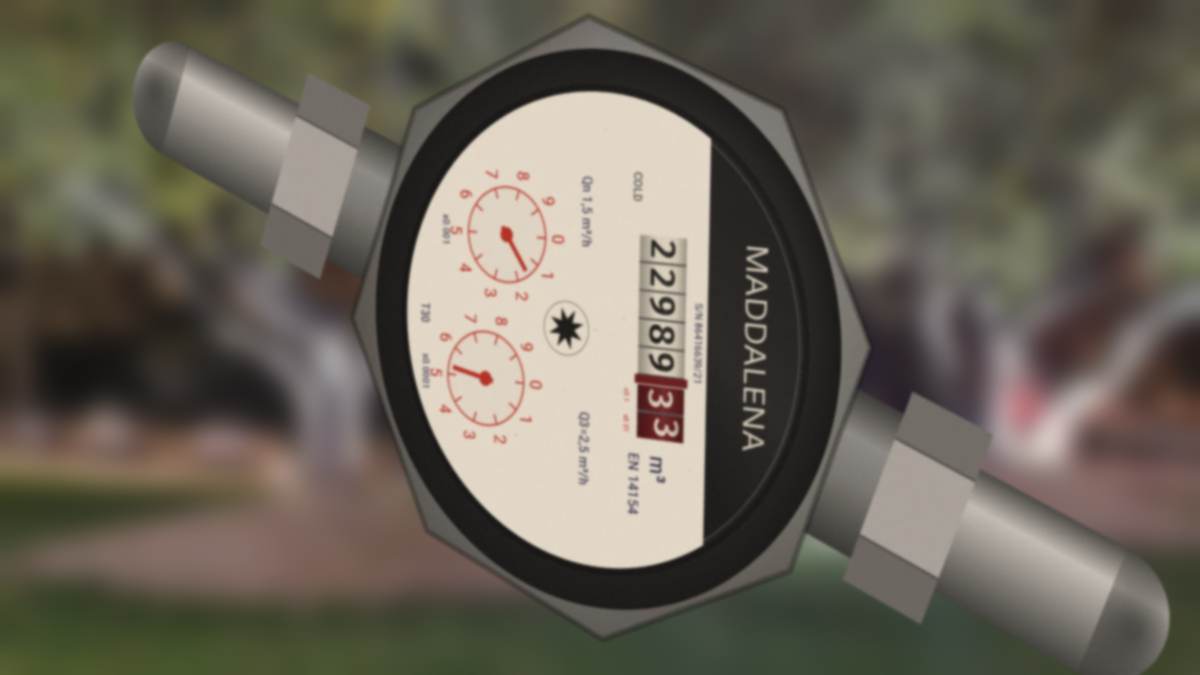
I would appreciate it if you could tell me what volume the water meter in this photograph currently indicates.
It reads 22989.3315 m³
